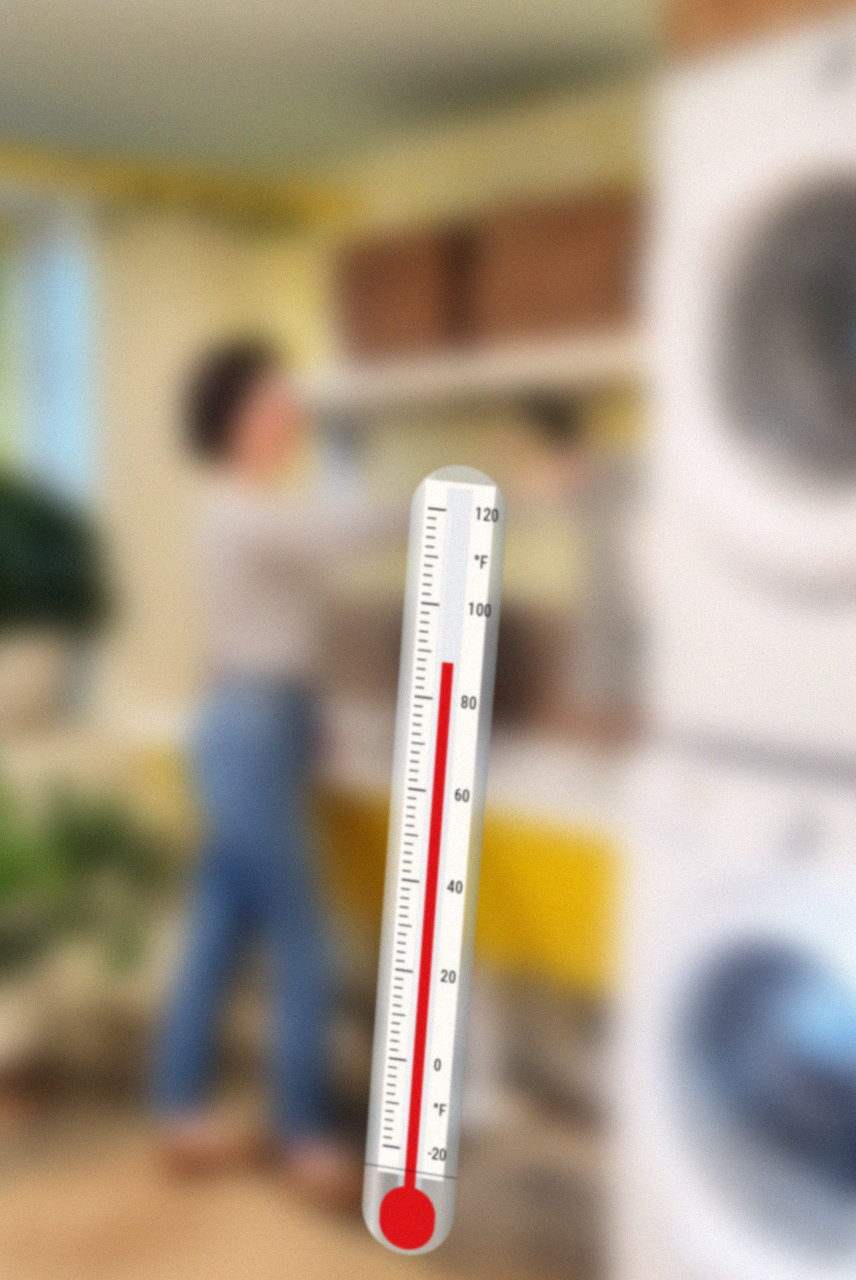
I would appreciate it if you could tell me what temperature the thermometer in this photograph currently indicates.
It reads 88 °F
